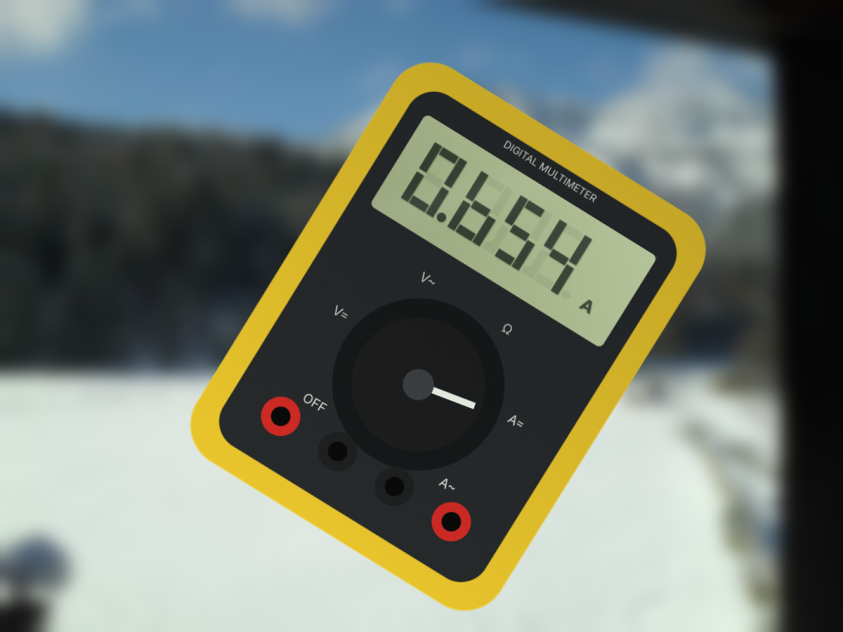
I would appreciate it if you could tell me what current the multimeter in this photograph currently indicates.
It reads 0.654 A
